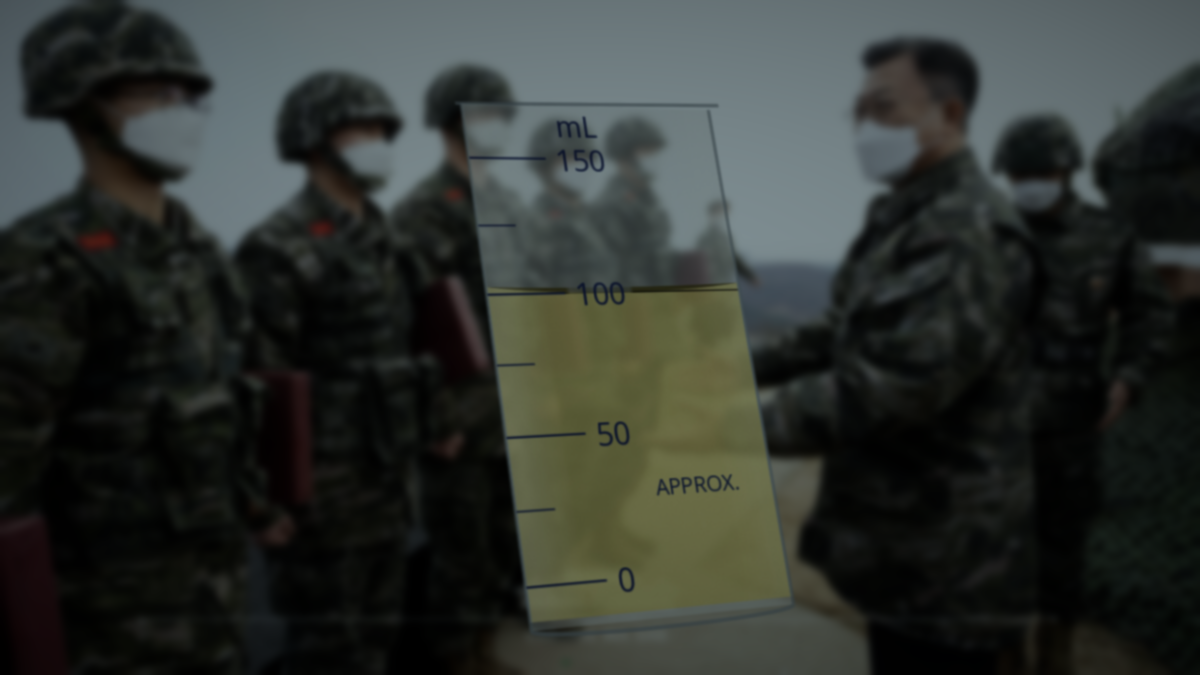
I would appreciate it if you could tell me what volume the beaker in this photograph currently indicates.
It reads 100 mL
